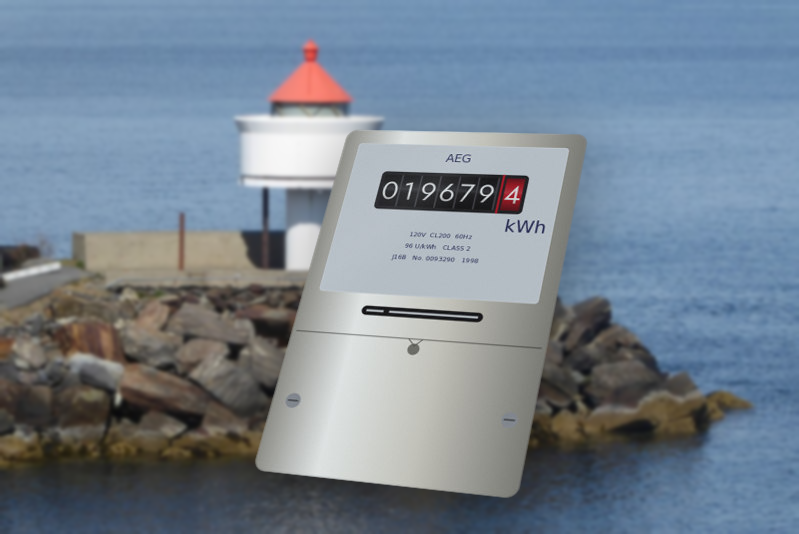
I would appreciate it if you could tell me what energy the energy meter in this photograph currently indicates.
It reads 19679.4 kWh
